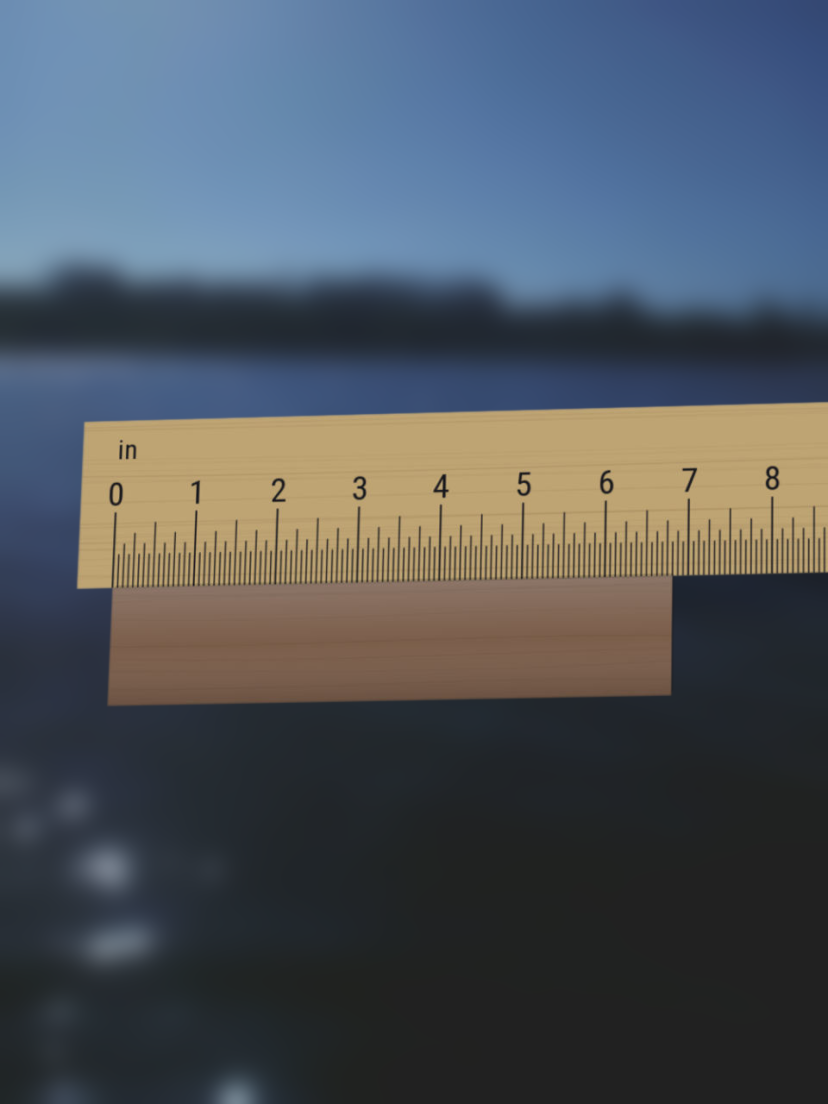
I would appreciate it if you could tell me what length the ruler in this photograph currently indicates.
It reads 6.8125 in
